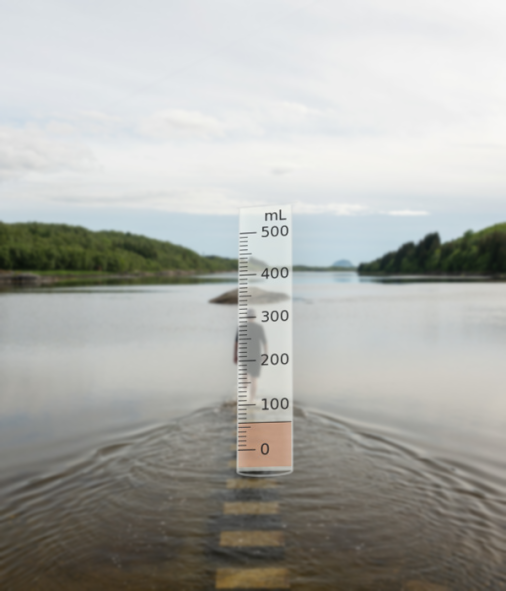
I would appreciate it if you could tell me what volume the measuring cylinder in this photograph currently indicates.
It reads 60 mL
